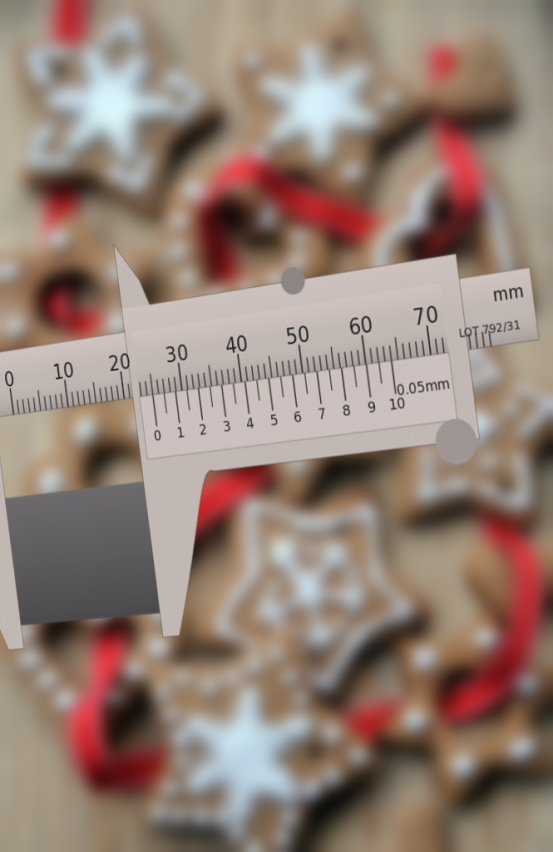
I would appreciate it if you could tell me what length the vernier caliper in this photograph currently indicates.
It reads 25.0 mm
